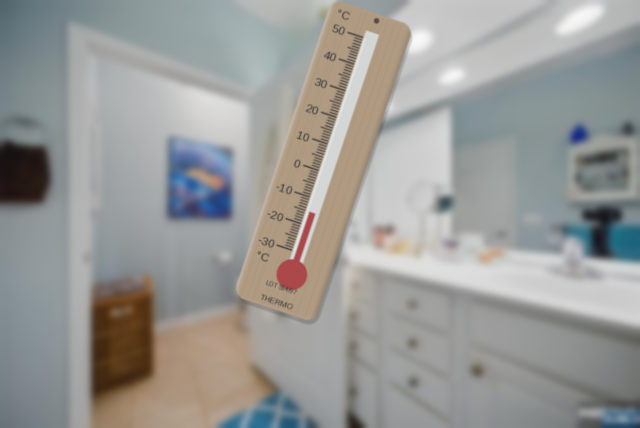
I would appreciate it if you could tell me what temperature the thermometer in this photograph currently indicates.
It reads -15 °C
